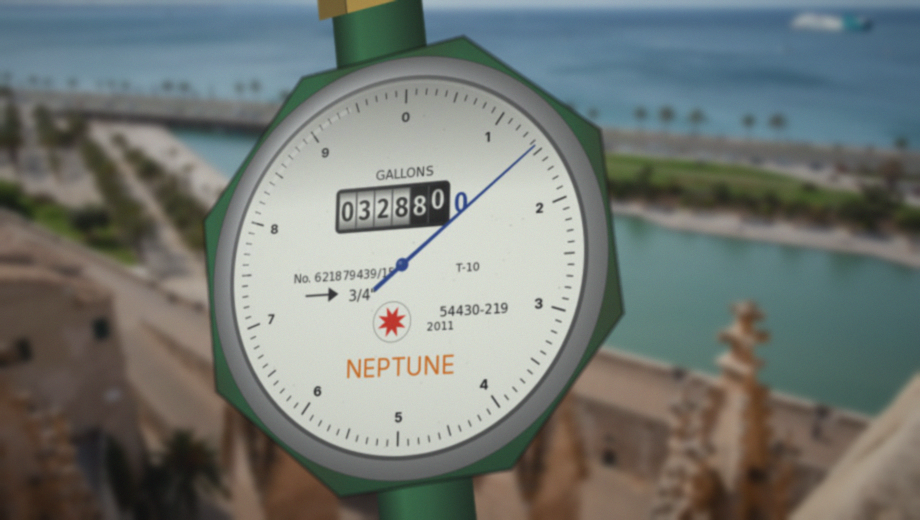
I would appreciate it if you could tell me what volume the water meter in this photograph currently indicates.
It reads 328801.4 gal
